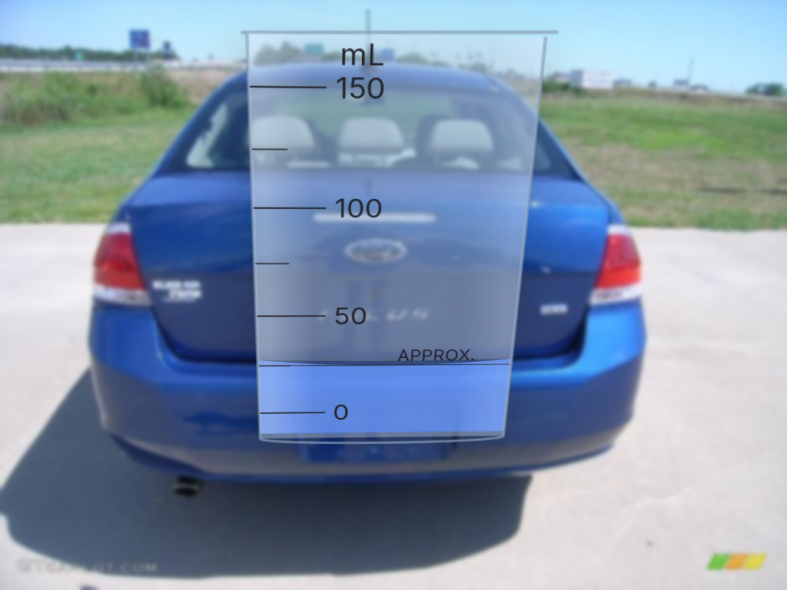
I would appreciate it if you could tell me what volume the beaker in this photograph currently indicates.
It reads 25 mL
